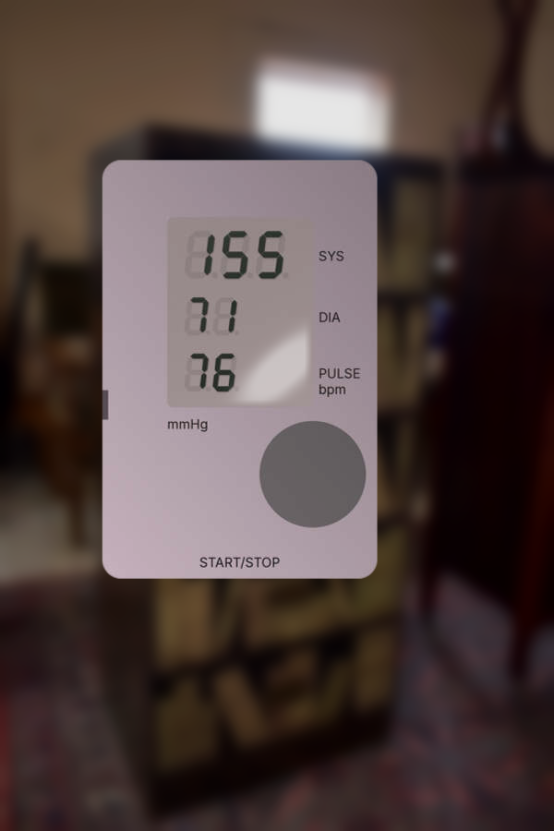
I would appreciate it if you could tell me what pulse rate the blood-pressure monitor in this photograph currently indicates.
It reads 76 bpm
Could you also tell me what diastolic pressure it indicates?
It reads 71 mmHg
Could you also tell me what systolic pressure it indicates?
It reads 155 mmHg
